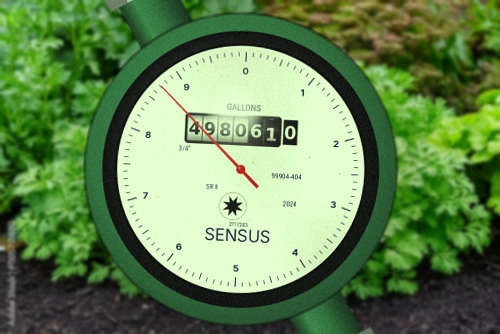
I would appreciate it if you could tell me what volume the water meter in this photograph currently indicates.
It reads 4980608.7 gal
